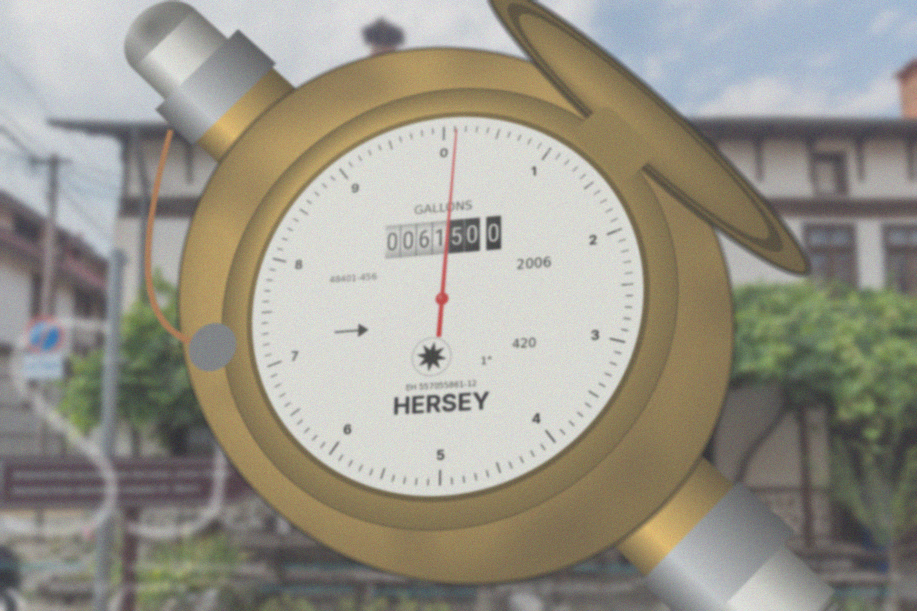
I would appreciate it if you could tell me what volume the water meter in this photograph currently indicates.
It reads 61500.1 gal
